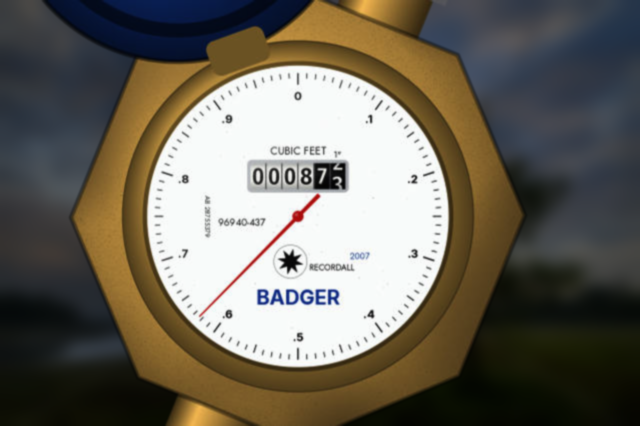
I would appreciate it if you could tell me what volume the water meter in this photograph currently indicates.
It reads 872.62 ft³
